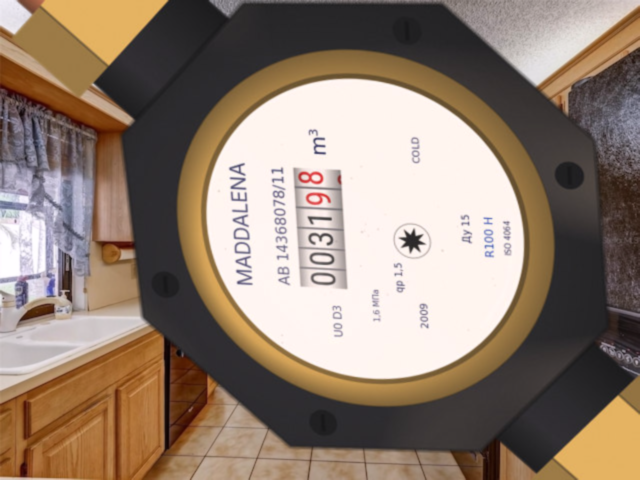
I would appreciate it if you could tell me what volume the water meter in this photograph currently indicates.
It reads 31.98 m³
